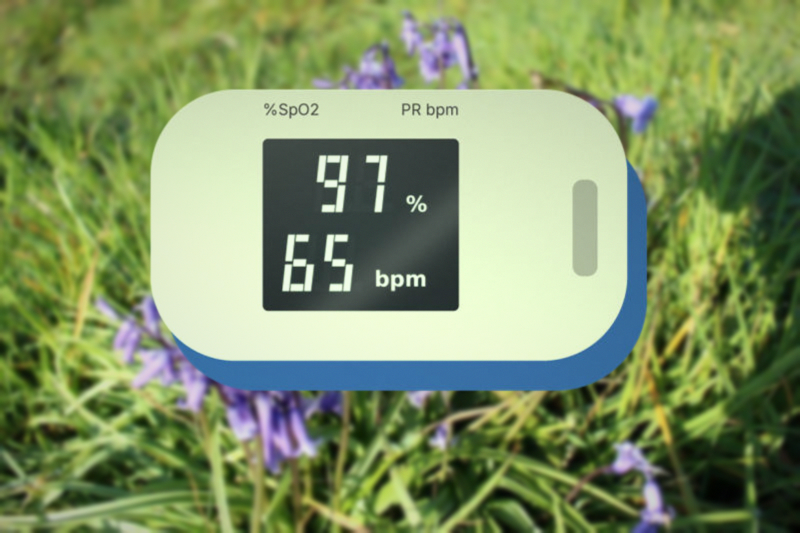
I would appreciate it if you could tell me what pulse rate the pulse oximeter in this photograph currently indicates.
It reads 65 bpm
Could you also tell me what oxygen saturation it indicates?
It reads 97 %
